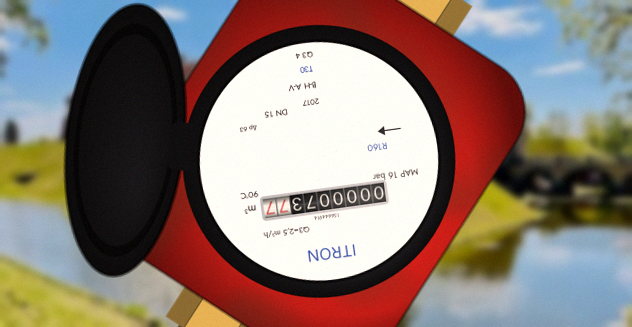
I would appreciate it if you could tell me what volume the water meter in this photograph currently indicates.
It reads 73.77 m³
